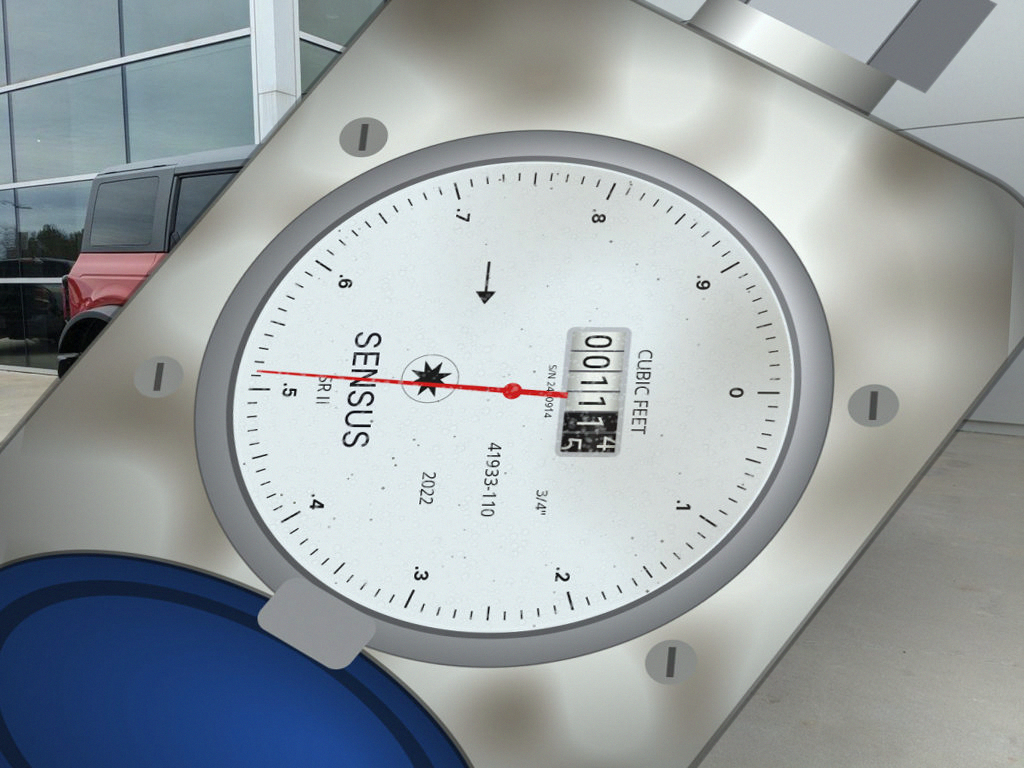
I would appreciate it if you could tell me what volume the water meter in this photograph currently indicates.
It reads 1114.51 ft³
